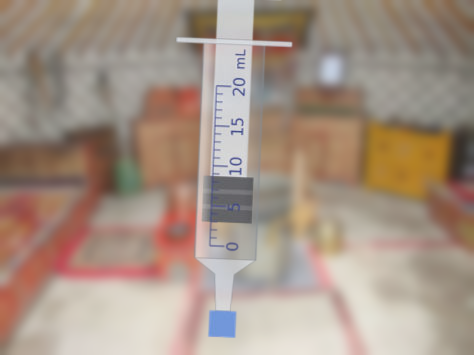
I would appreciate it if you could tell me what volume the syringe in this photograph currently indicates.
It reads 3 mL
